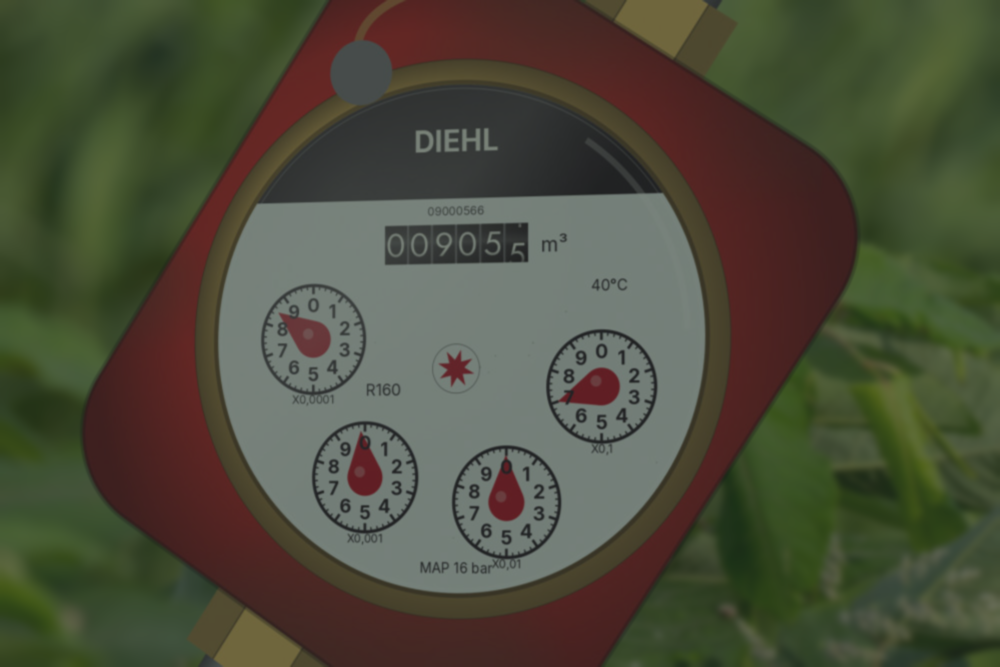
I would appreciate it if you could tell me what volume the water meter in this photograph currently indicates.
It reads 9054.6998 m³
